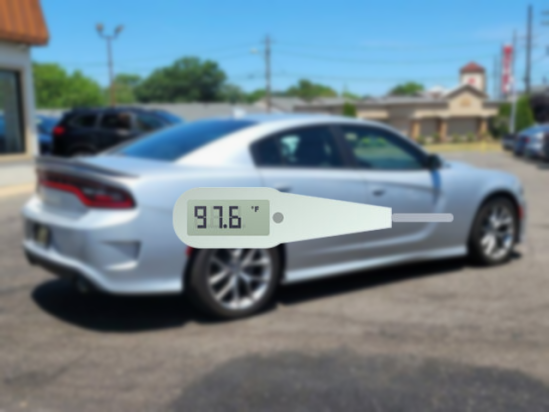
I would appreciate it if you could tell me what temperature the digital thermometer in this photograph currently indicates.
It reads 97.6 °F
